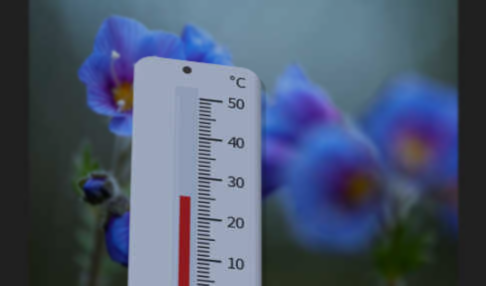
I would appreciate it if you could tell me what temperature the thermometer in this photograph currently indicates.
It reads 25 °C
